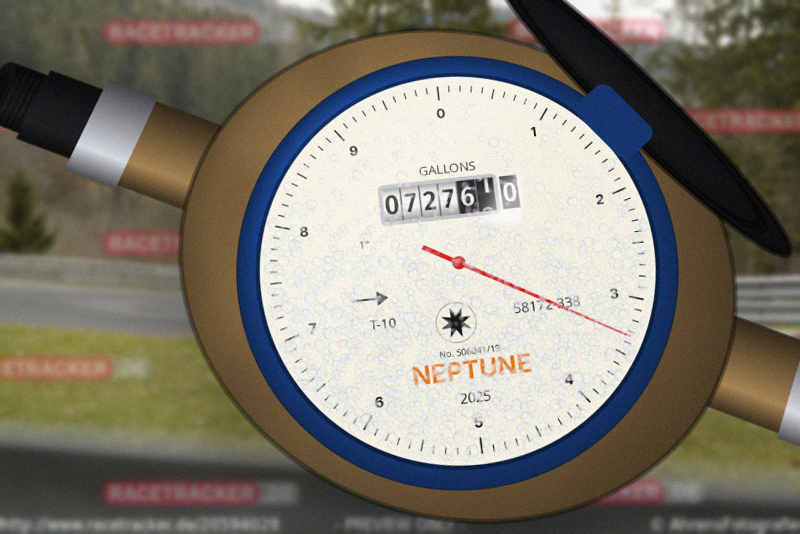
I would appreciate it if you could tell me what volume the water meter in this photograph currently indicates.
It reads 727613.3 gal
